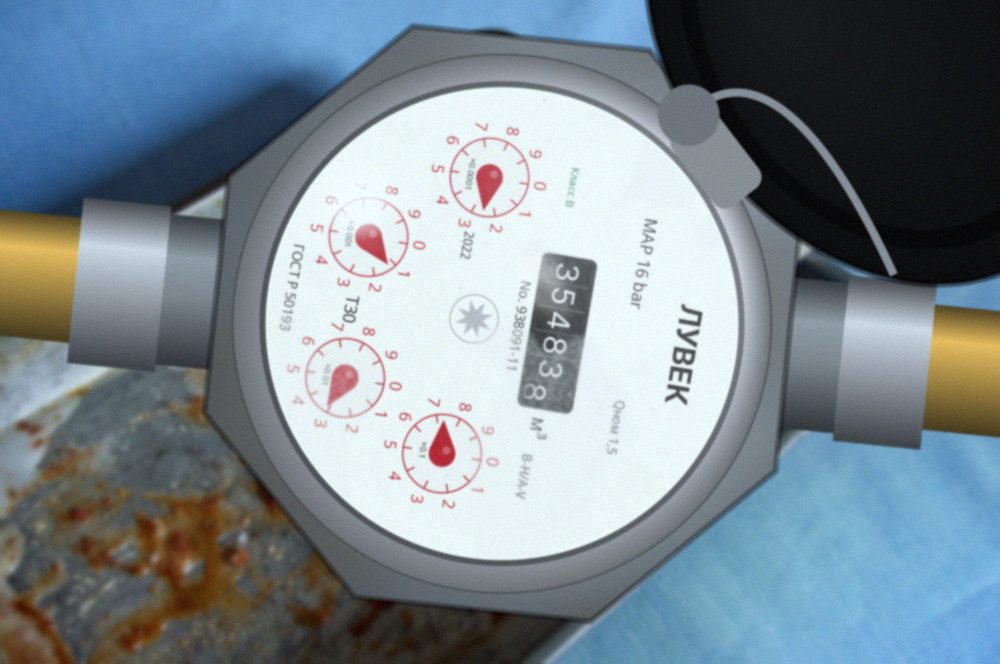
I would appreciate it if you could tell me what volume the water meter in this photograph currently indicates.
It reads 354837.7312 m³
